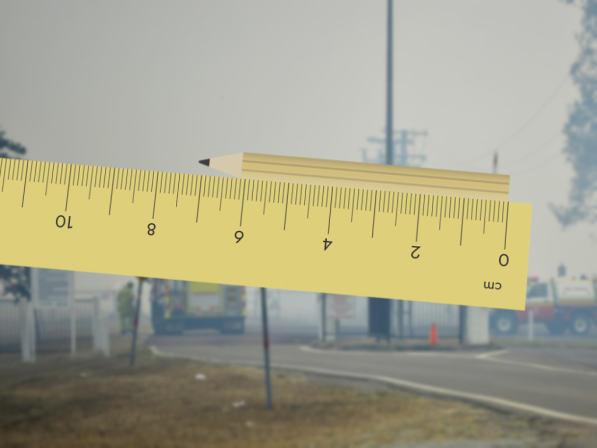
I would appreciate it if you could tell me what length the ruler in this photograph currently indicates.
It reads 7.1 cm
